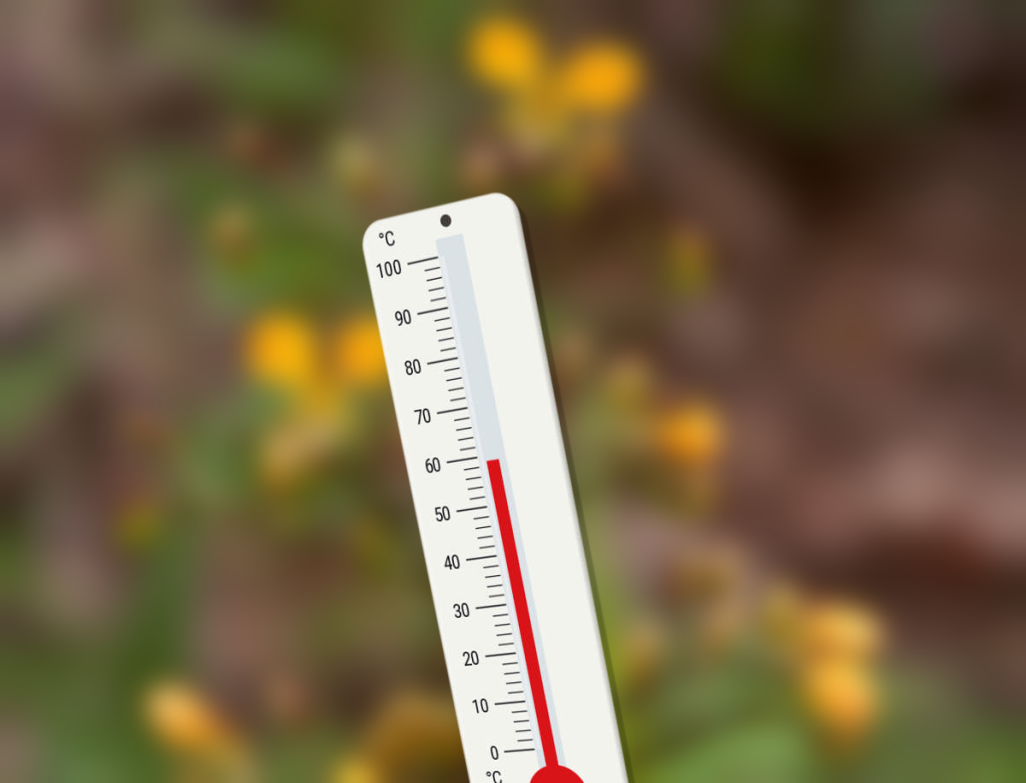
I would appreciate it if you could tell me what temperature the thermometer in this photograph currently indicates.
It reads 59 °C
